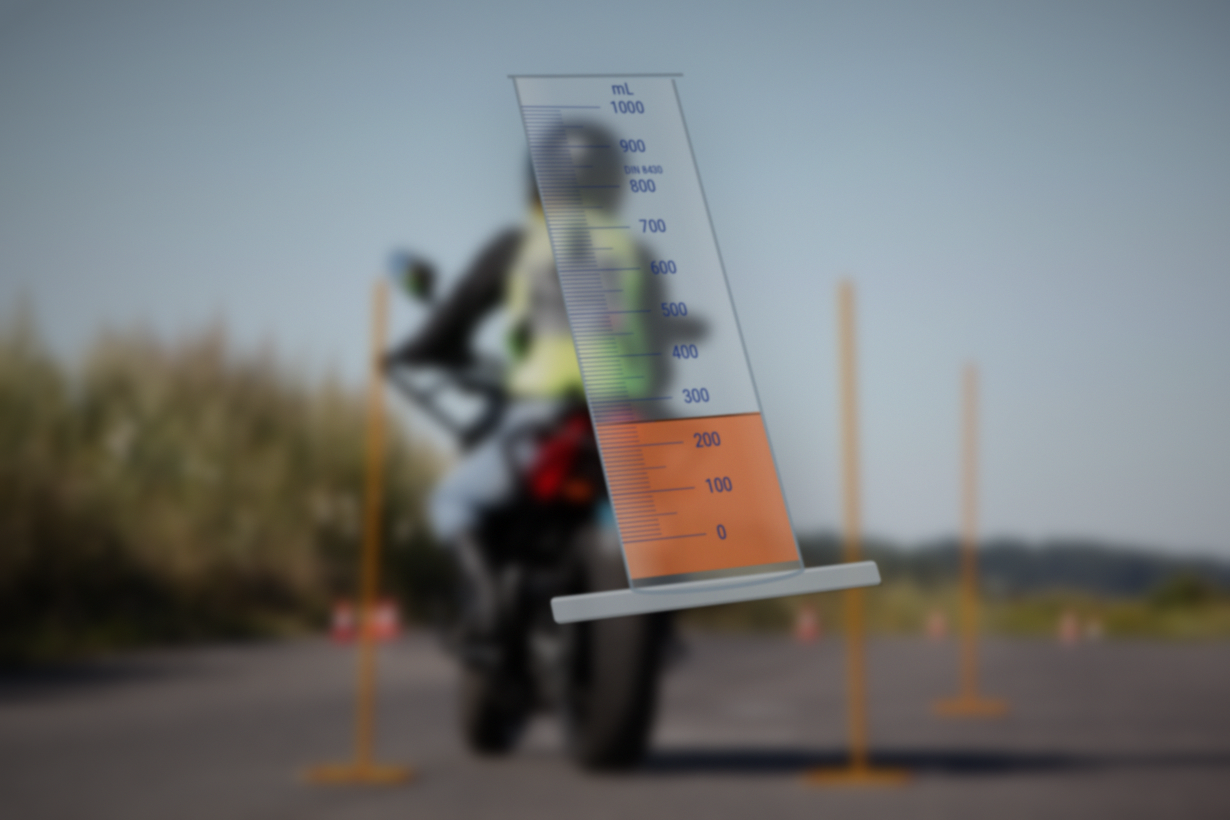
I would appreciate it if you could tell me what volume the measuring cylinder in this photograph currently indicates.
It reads 250 mL
